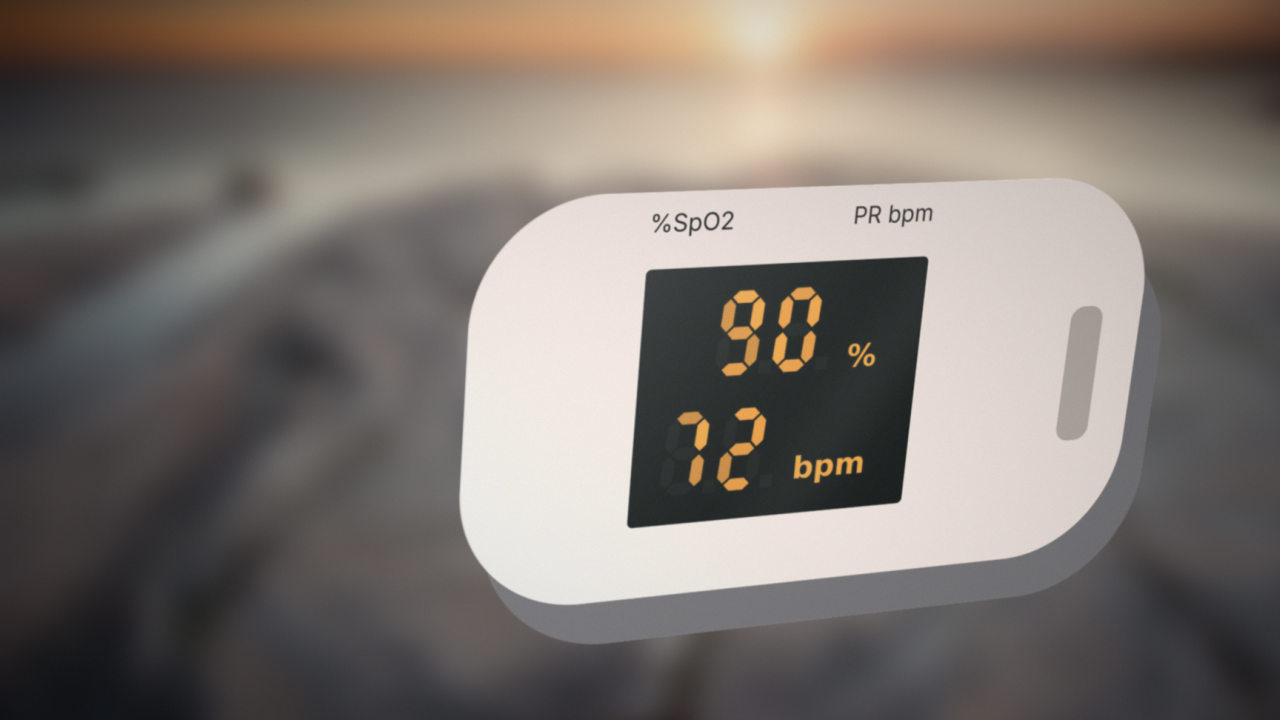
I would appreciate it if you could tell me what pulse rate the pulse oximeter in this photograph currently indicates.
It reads 72 bpm
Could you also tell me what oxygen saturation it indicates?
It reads 90 %
